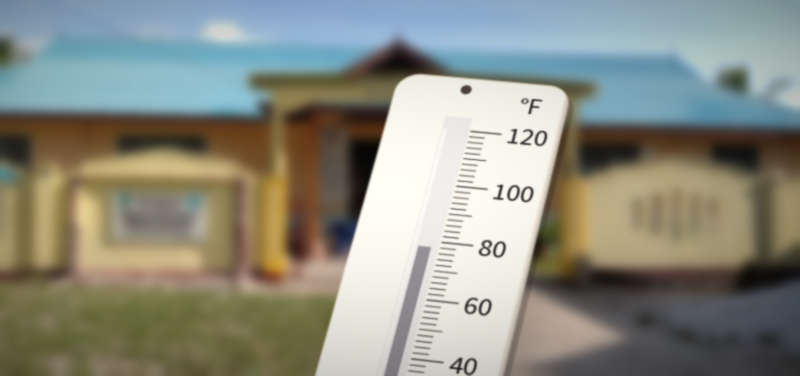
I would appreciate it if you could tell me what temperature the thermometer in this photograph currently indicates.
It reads 78 °F
